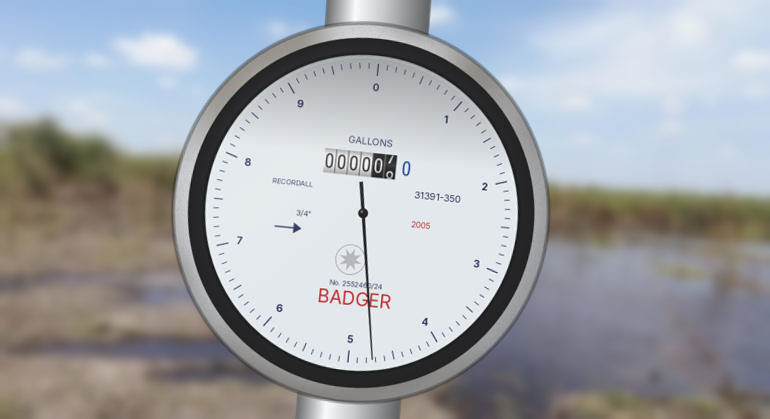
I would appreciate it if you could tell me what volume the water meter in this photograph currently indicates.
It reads 74.7 gal
